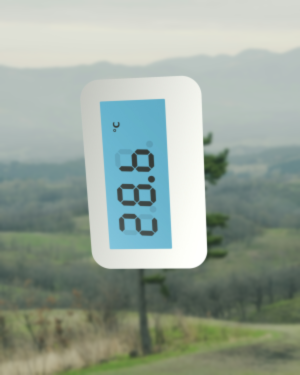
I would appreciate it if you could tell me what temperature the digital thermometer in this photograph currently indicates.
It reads 28.6 °C
